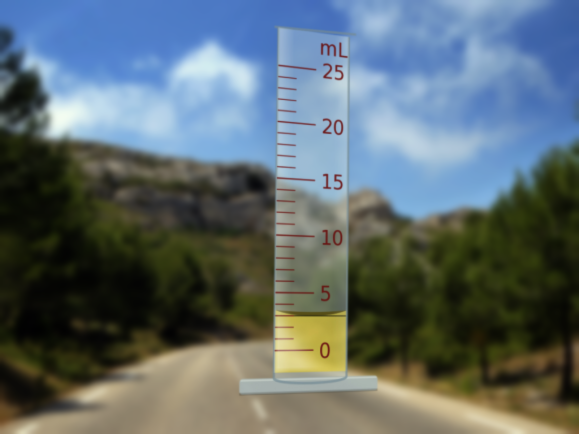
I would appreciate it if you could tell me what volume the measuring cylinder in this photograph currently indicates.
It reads 3 mL
